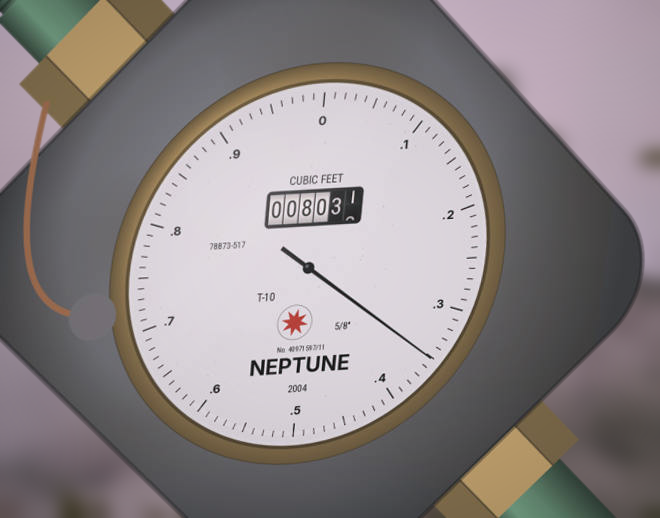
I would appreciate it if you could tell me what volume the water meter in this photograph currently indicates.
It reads 8031.35 ft³
